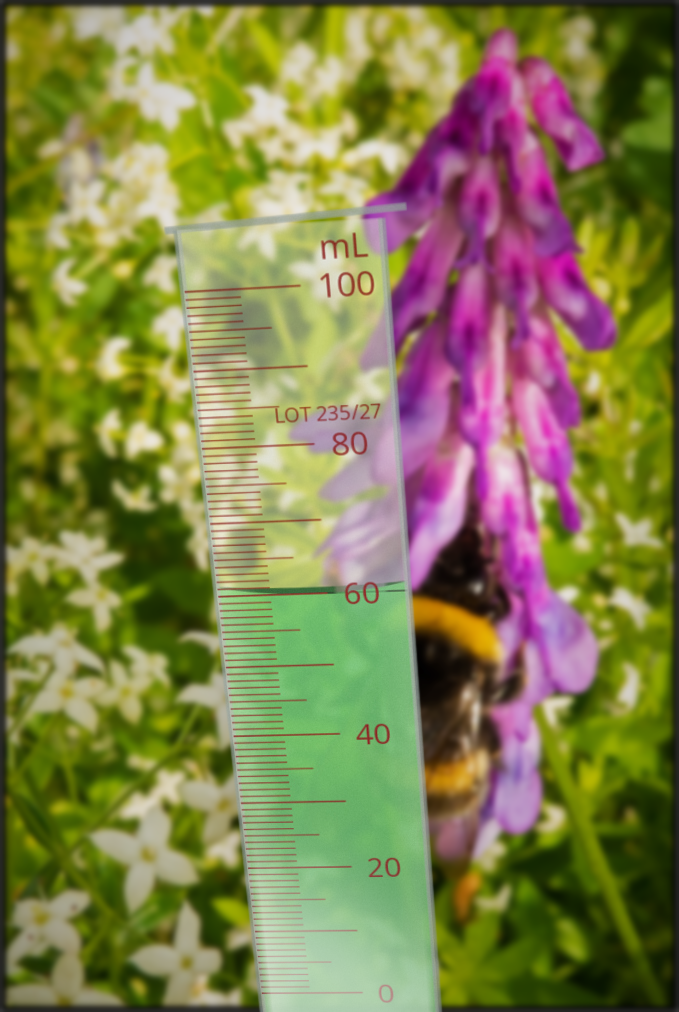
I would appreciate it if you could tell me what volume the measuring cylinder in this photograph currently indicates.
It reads 60 mL
